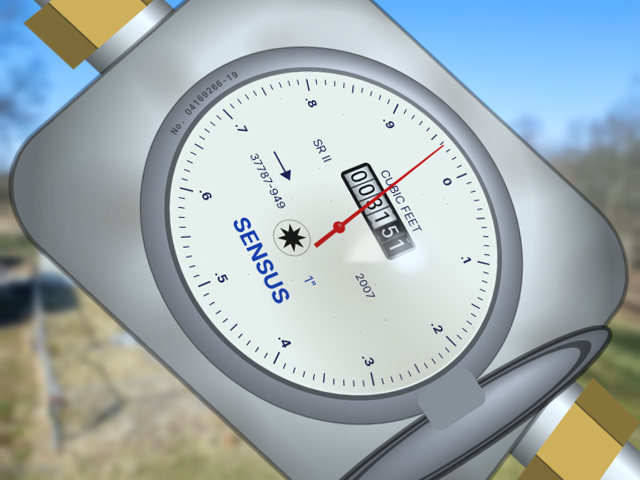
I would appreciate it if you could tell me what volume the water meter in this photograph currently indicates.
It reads 3150.96 ft³
